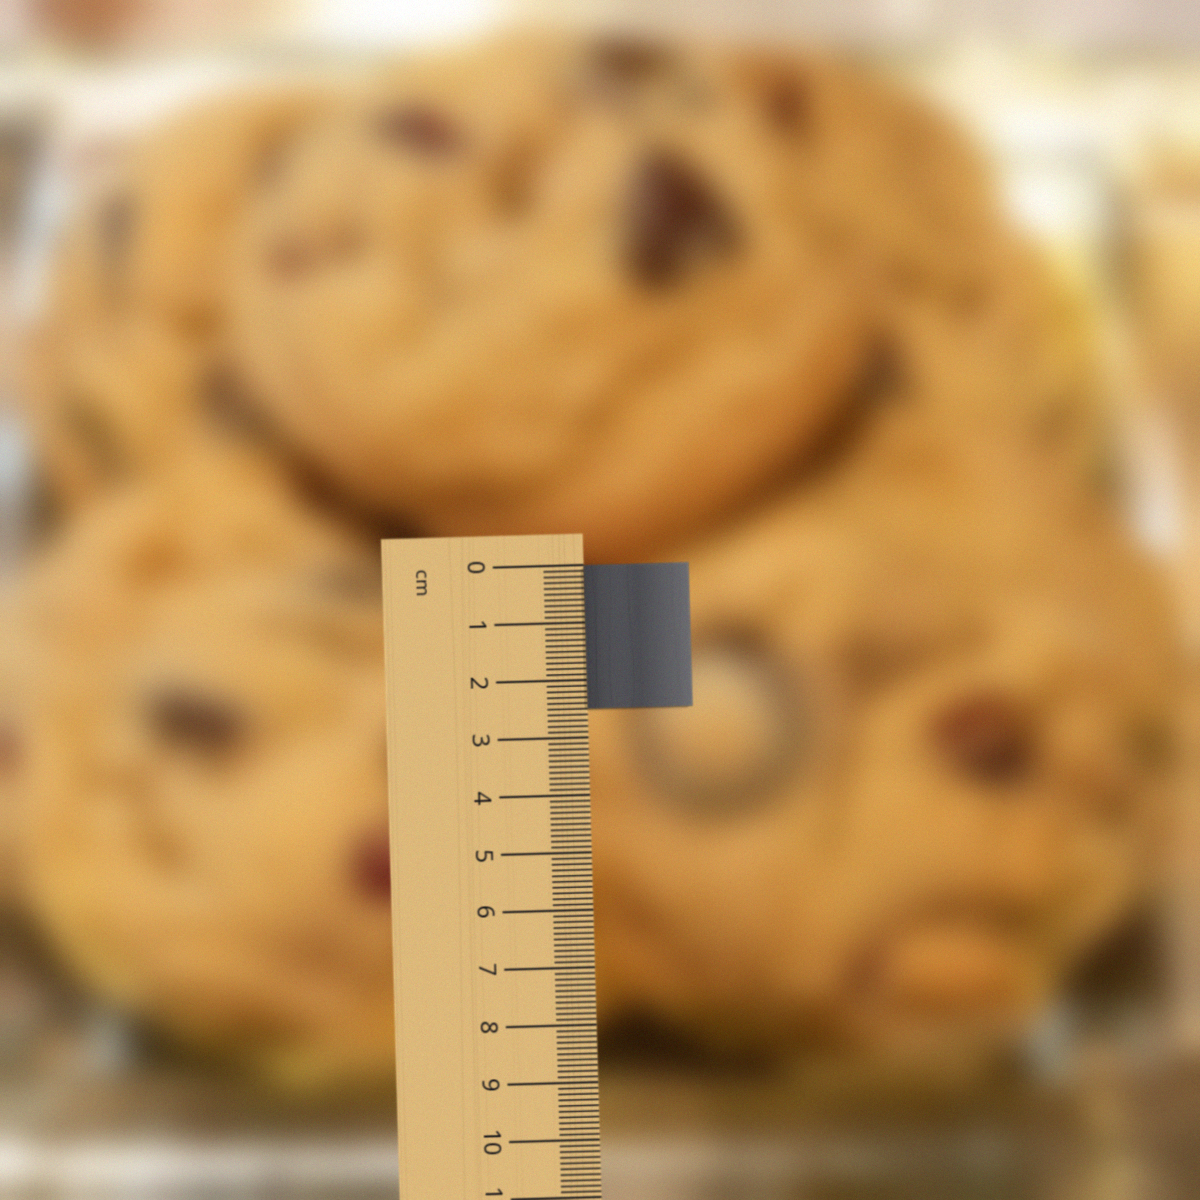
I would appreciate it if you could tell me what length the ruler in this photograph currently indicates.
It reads 2.5 cm
